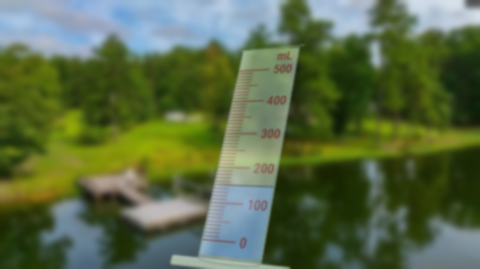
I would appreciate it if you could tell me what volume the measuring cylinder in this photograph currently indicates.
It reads 150 mL
